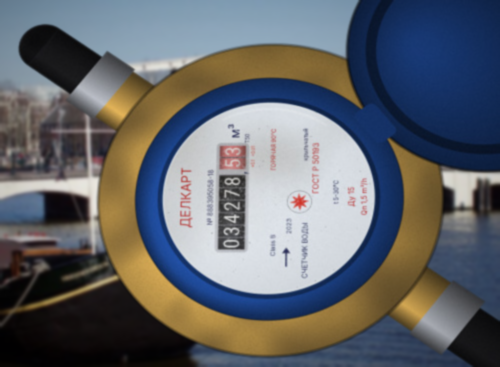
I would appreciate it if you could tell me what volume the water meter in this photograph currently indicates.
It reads 34278.53 m³
